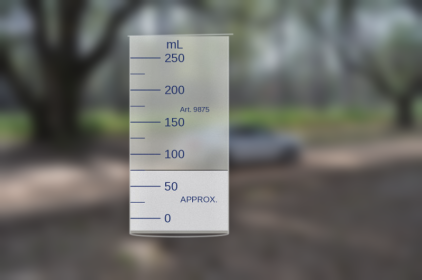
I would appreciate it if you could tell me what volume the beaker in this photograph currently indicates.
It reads 75 mL
